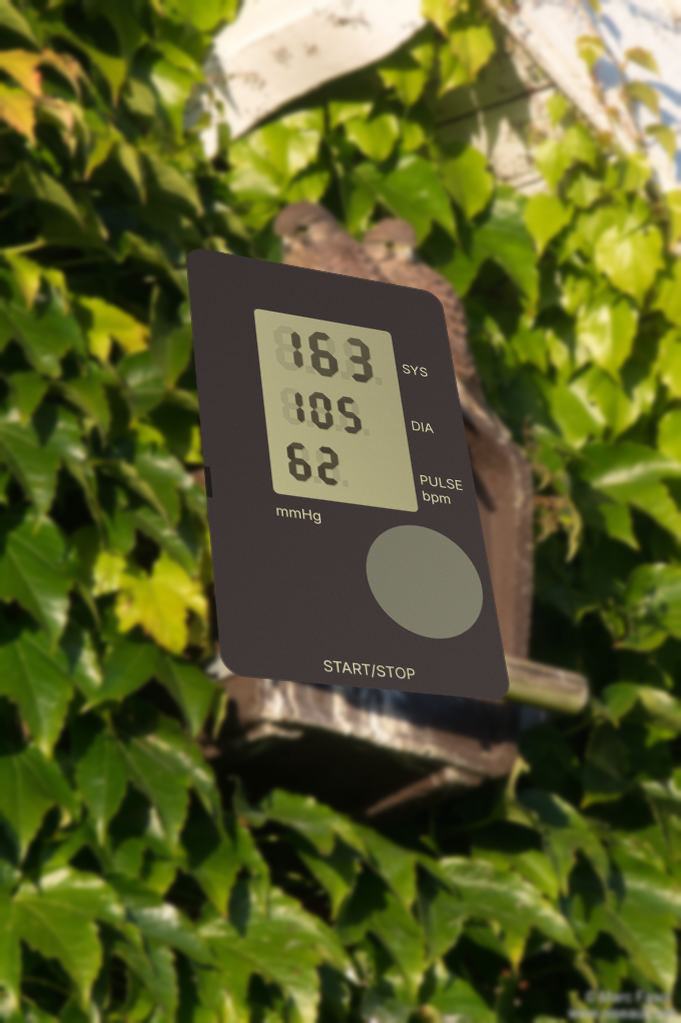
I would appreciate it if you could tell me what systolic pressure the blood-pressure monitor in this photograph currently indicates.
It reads 163 mmHg
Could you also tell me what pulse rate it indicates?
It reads 62 bpm
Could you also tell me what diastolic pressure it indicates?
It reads 105 mmHg
